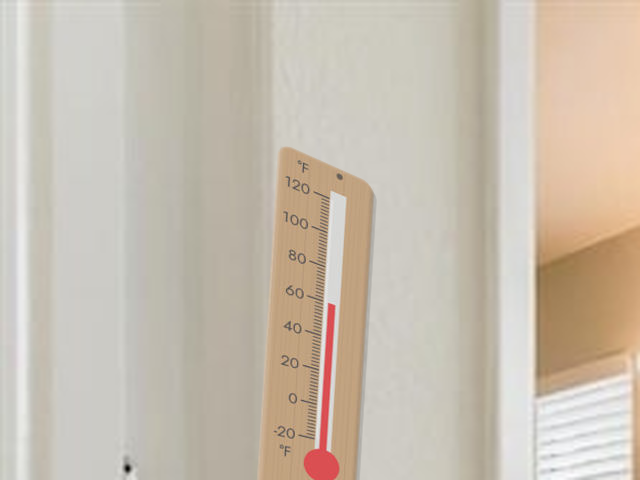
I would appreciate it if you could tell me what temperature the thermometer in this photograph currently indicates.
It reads 60 °F
